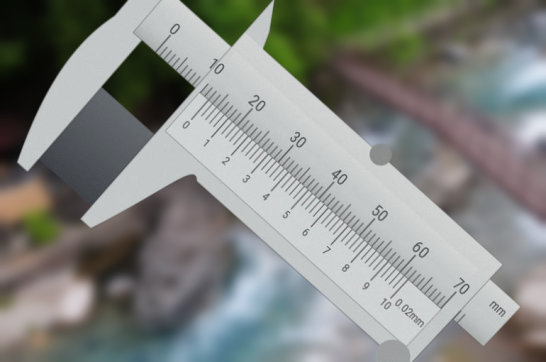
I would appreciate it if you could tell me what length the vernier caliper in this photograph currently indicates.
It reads 13.0 mm
